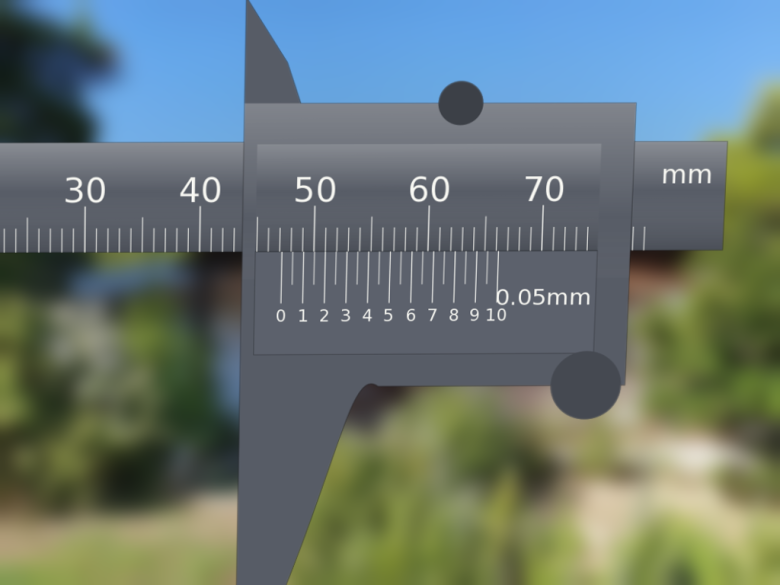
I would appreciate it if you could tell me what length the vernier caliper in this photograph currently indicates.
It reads 47.2 mm
